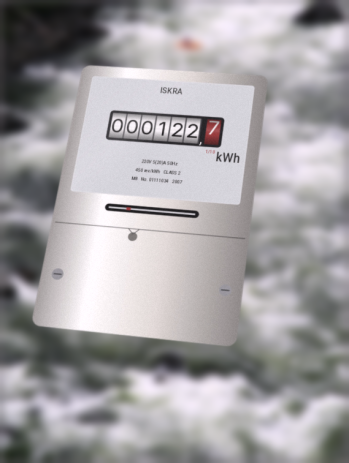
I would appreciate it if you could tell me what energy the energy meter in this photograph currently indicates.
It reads 122.7 kWh
